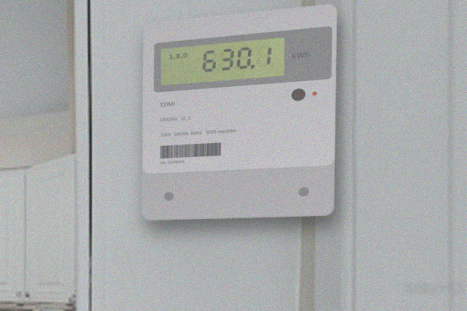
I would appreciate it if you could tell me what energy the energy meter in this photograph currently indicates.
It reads 630.1 kWh
